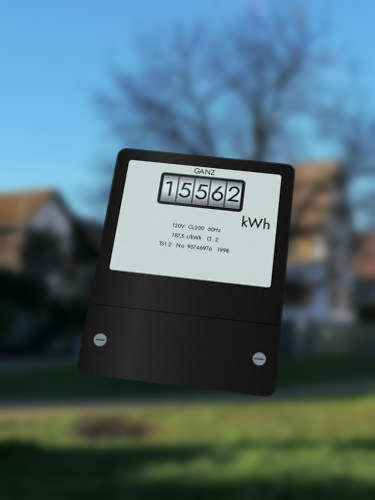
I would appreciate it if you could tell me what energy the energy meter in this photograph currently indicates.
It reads 15562 kWh
